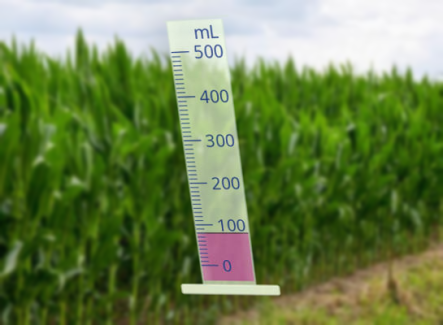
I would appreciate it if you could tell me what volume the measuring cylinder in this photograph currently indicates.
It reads 80 mL
